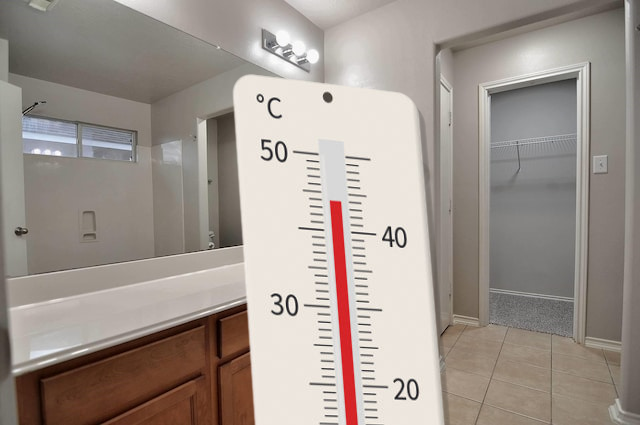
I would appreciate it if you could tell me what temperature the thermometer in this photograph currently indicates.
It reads 44 °C
